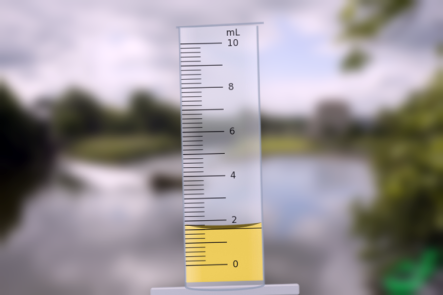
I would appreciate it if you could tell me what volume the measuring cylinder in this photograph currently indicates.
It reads 1.6 mL
